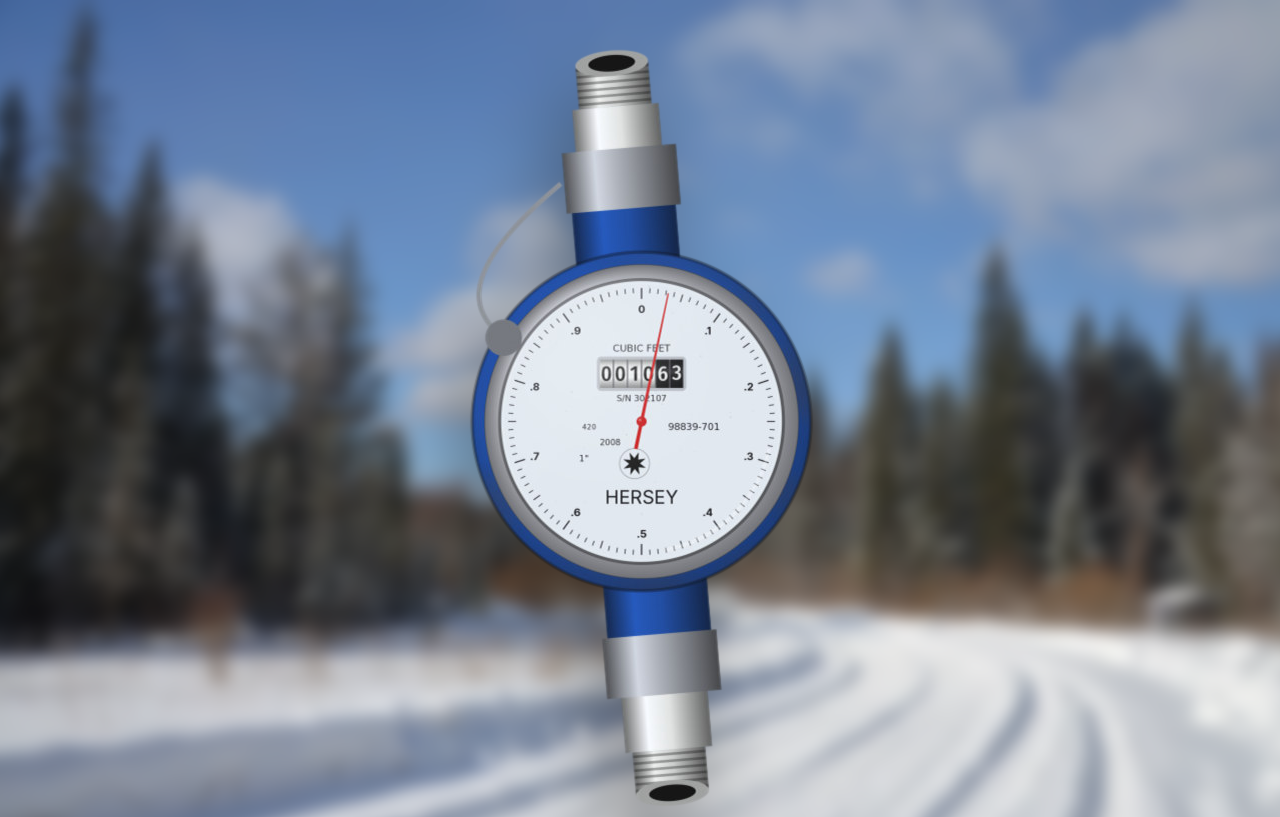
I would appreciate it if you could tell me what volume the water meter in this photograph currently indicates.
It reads 1063.03 ft³
